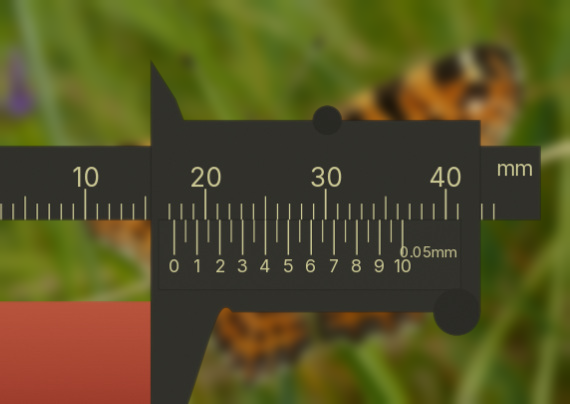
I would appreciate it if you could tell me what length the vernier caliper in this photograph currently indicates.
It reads 17.4 mm
